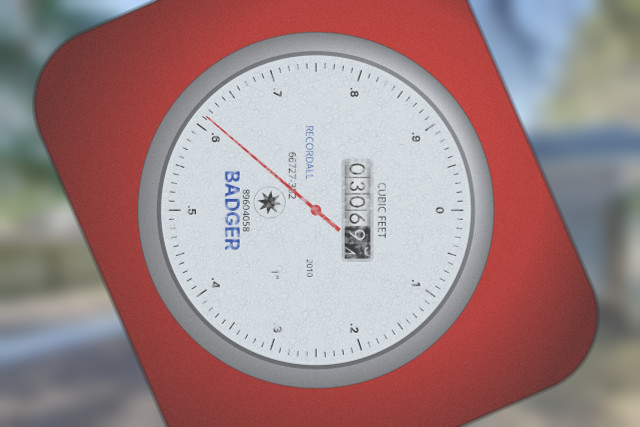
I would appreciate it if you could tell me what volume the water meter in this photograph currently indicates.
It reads 30693.61 ft³
